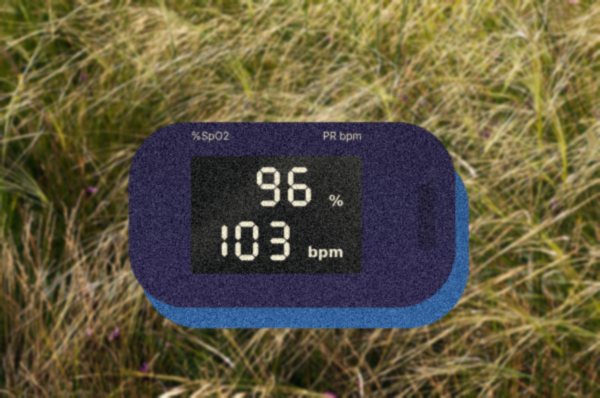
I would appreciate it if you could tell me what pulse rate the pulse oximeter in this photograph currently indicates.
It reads 103 bpm
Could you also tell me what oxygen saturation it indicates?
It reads 96 %
